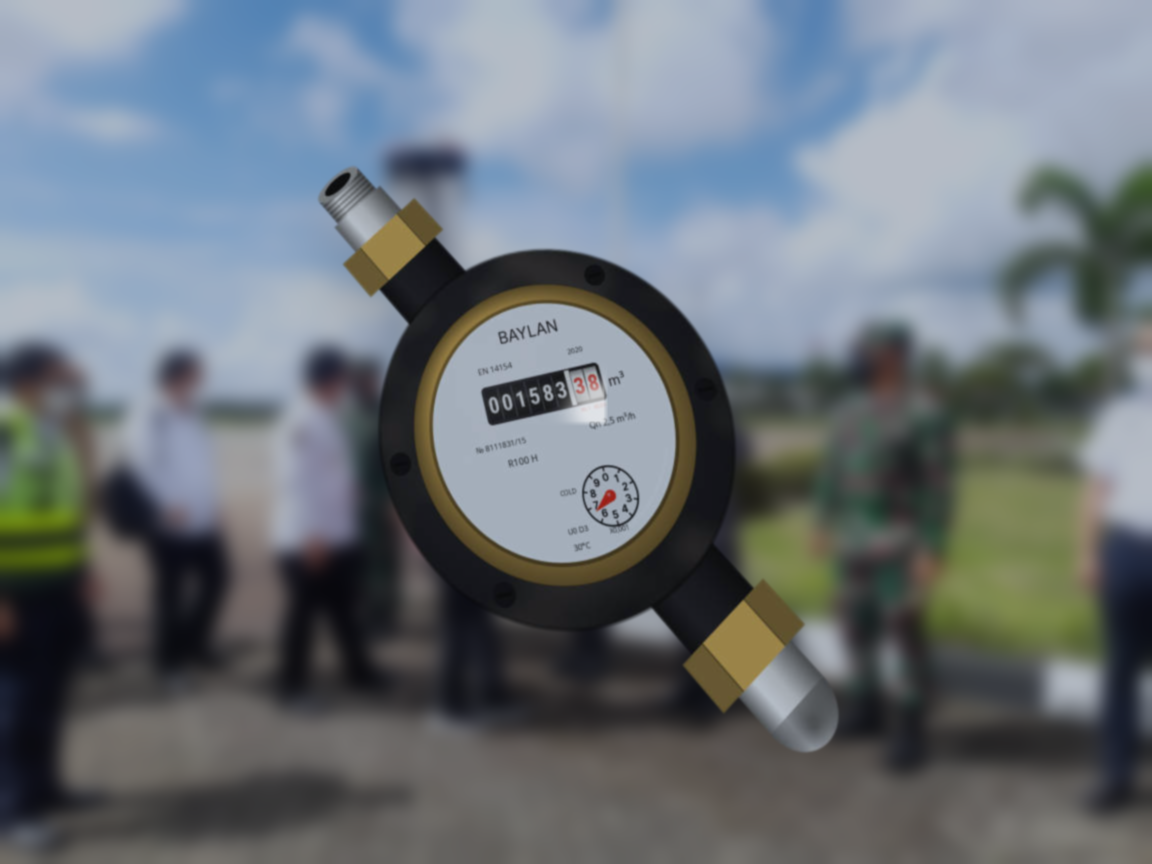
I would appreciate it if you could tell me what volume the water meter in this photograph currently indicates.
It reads 1583.386 m³
